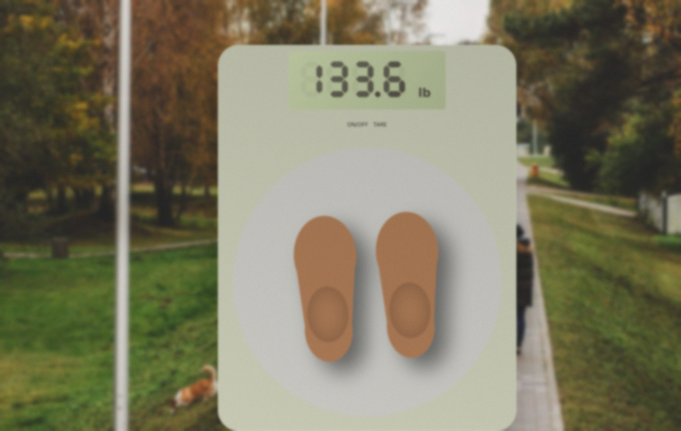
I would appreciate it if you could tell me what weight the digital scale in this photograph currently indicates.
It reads 133.6 lb
